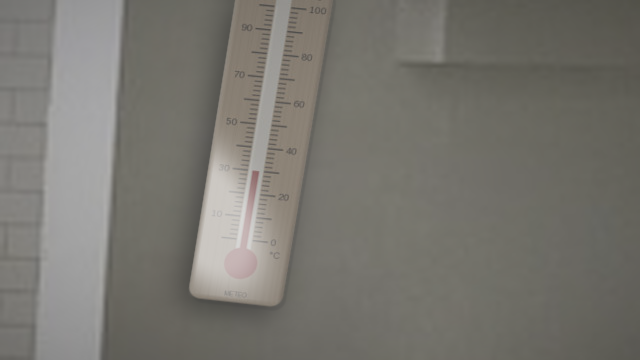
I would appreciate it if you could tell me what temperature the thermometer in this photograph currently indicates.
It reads 30 °C
